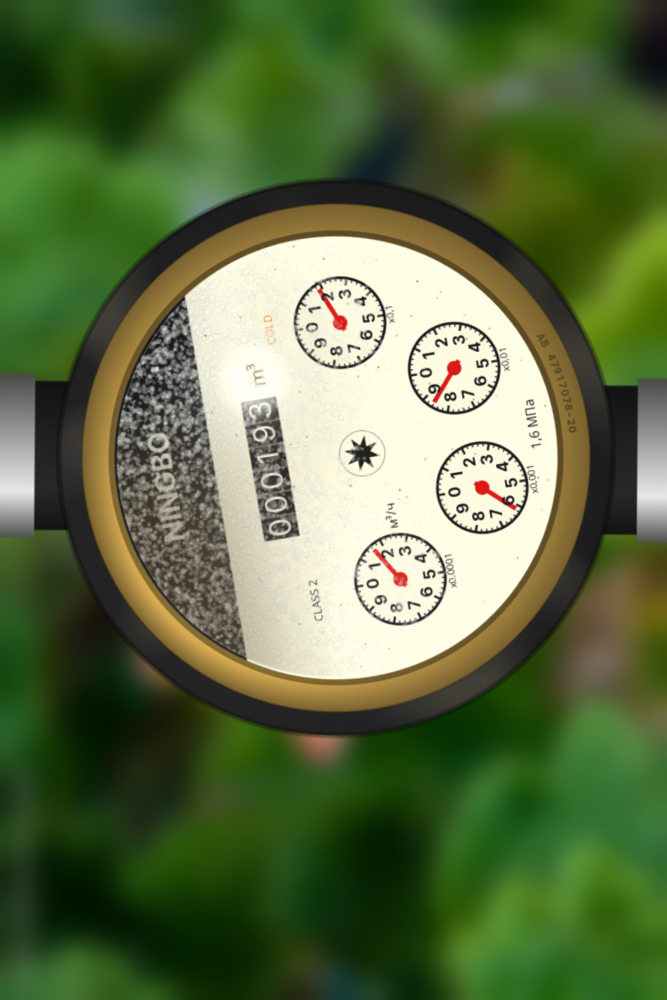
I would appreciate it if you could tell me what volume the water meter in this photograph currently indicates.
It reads 193.1861 m³
